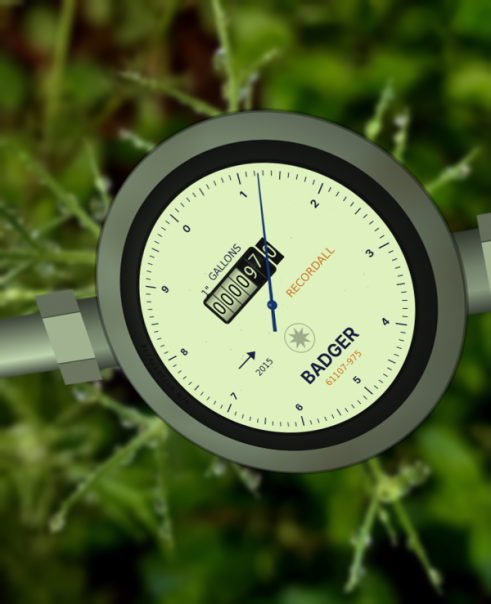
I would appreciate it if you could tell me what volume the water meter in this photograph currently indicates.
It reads 971.2 gal
